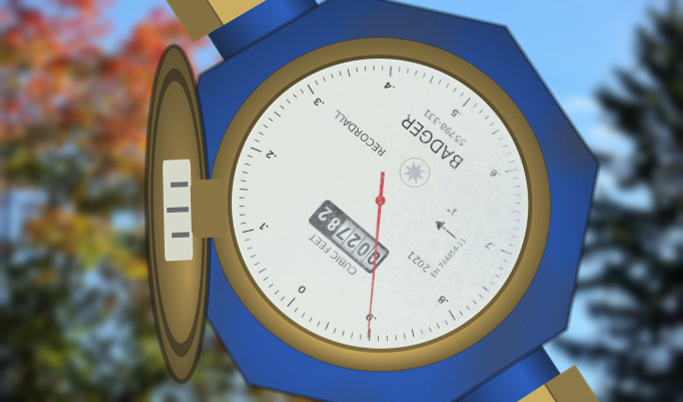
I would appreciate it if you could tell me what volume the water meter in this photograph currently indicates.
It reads 2781.90 ft³
